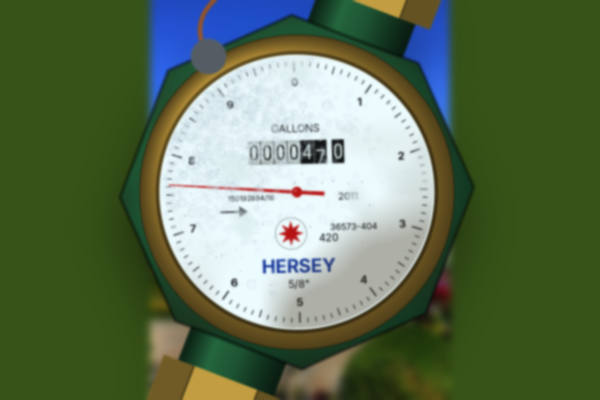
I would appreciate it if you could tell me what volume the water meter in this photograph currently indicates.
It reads 467.6 gal
